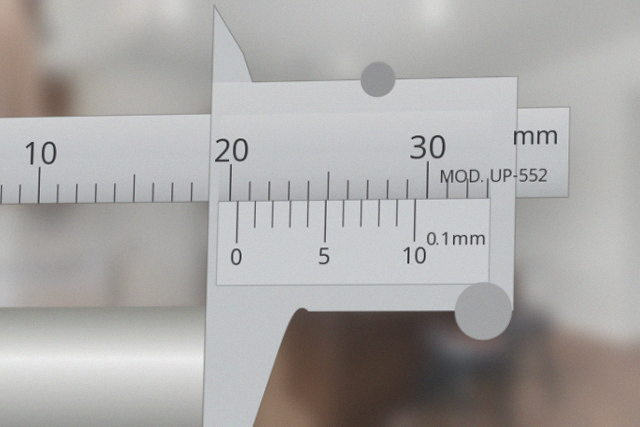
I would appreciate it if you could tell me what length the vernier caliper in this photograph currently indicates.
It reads 20.4 mm
